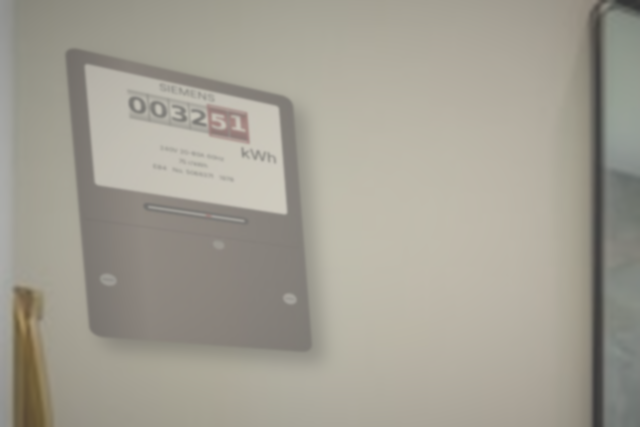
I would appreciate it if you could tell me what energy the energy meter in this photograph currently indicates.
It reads 32.51 kWh
